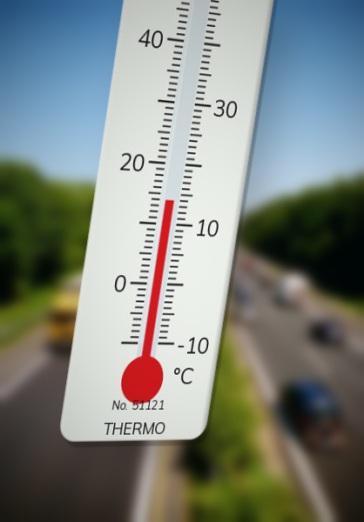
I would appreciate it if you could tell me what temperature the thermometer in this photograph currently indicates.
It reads 14 °C
